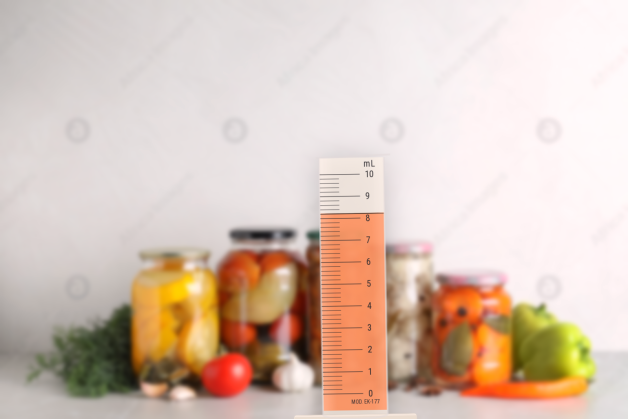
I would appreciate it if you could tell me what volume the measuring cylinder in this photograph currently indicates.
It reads 8.2 mL
